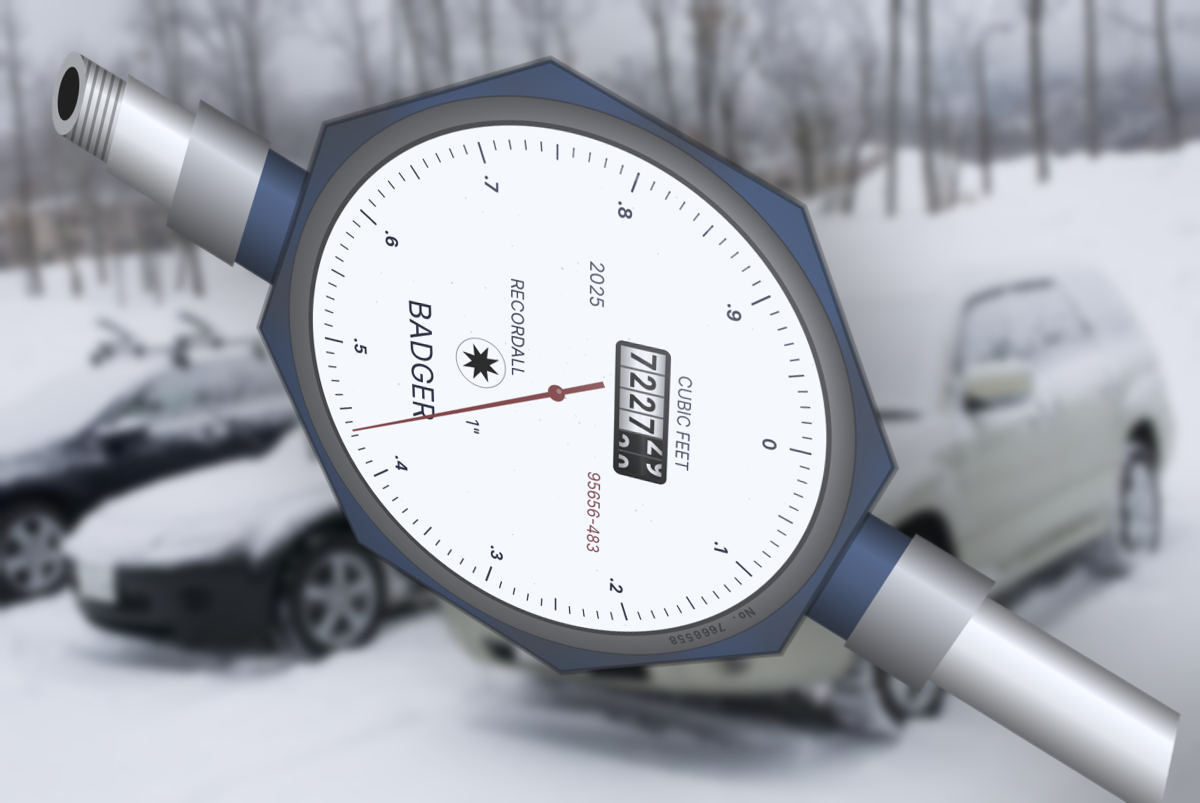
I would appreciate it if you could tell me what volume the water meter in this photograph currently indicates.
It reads 722729.43 ft³
